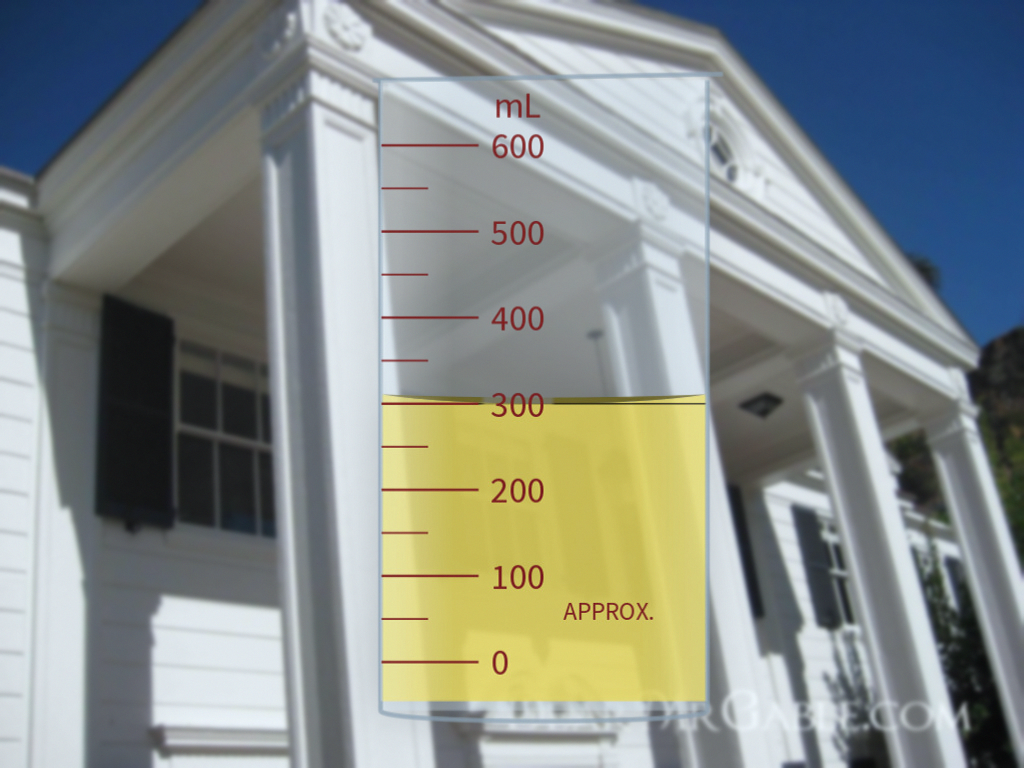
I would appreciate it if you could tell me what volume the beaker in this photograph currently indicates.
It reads 300 mL
